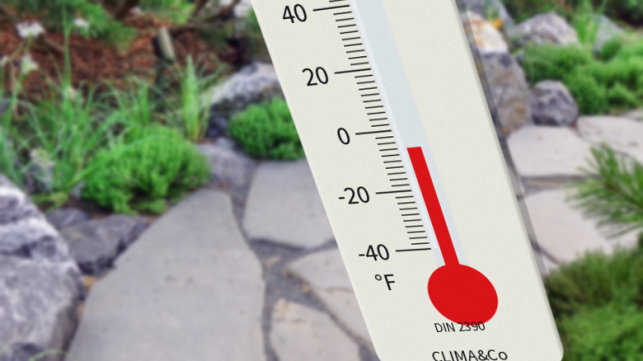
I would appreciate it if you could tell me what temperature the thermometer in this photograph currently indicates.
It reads -6 °F
